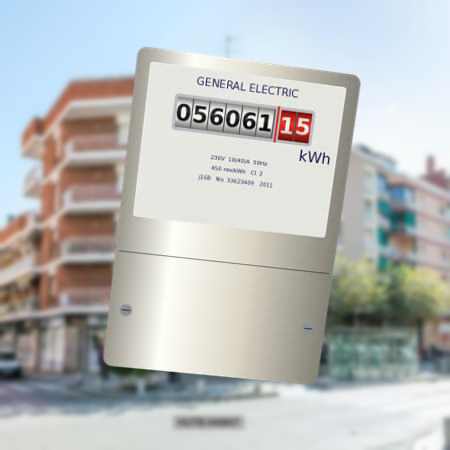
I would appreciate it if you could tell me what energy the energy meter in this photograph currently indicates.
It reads 56061.15 kWh
